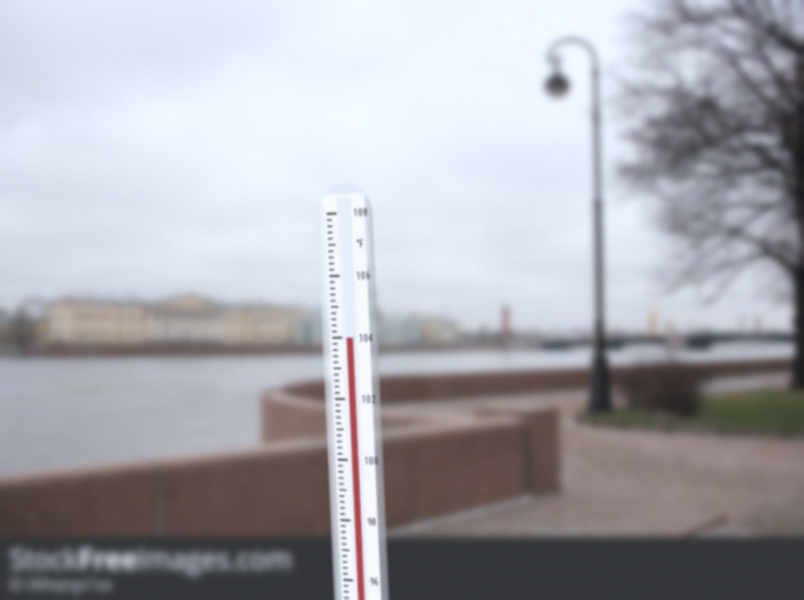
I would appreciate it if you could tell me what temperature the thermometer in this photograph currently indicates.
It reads 104 °F
